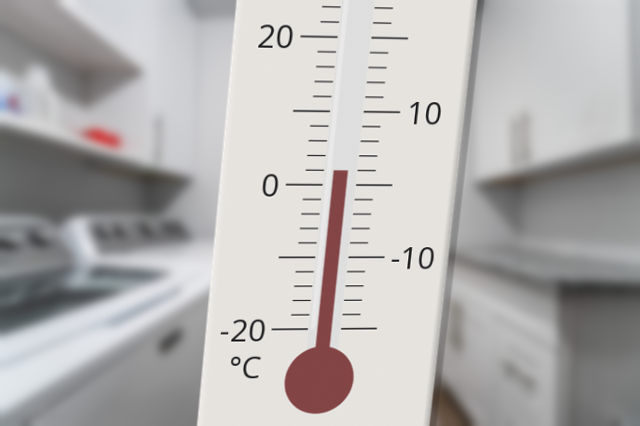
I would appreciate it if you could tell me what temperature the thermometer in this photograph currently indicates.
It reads 2 °C
